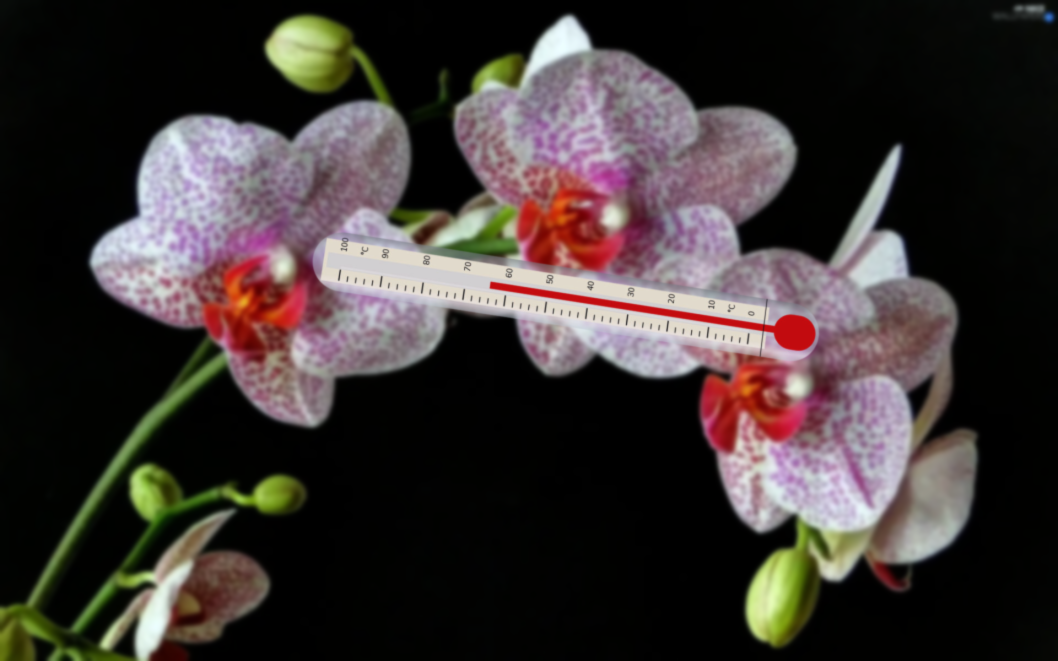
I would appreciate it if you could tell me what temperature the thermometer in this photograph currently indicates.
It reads 64 °C
